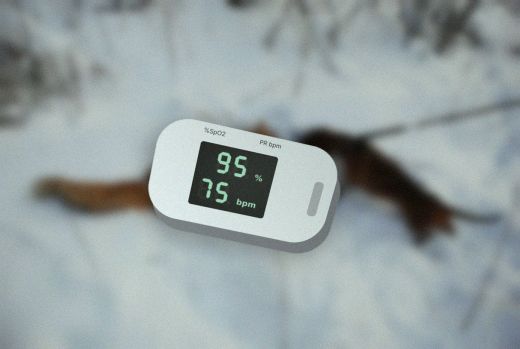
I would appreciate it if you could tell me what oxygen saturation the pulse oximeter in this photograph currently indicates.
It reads 95 %
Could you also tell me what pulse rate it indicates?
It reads 75 bpm
